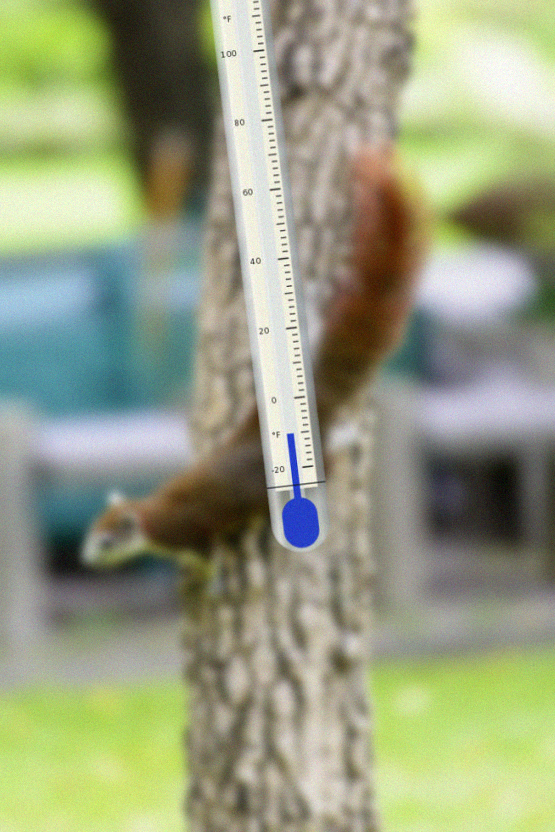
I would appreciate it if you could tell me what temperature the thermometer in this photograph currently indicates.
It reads -10 °F
